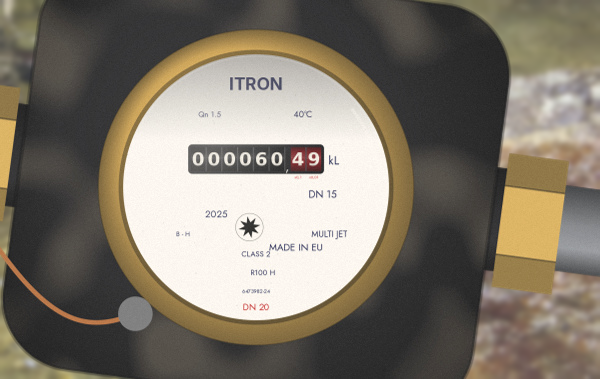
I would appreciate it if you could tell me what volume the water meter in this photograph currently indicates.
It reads 60.49 kL
